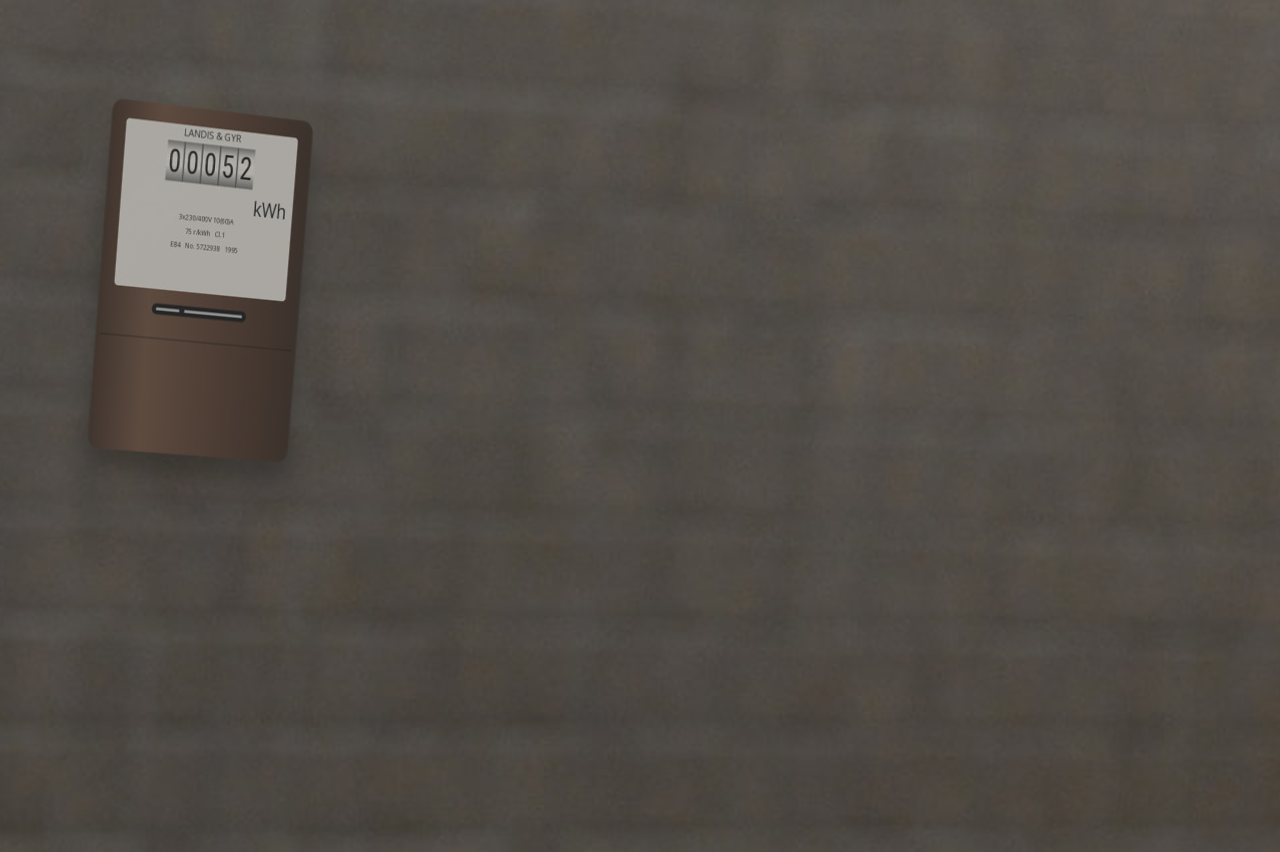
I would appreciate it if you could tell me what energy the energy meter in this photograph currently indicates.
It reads 52 kWh
